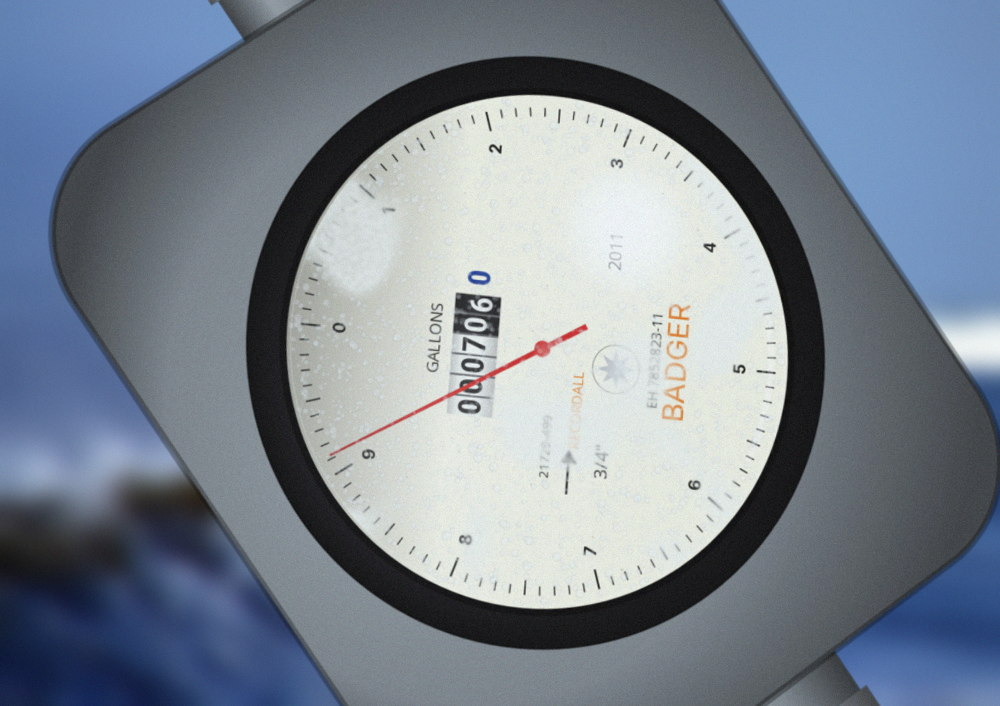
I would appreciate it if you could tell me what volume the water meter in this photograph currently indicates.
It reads 7059.1 gal
